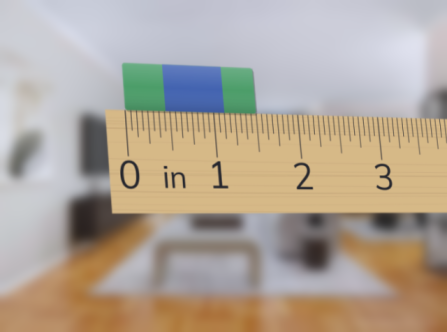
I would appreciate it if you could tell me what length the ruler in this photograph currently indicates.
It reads 1.5 in
